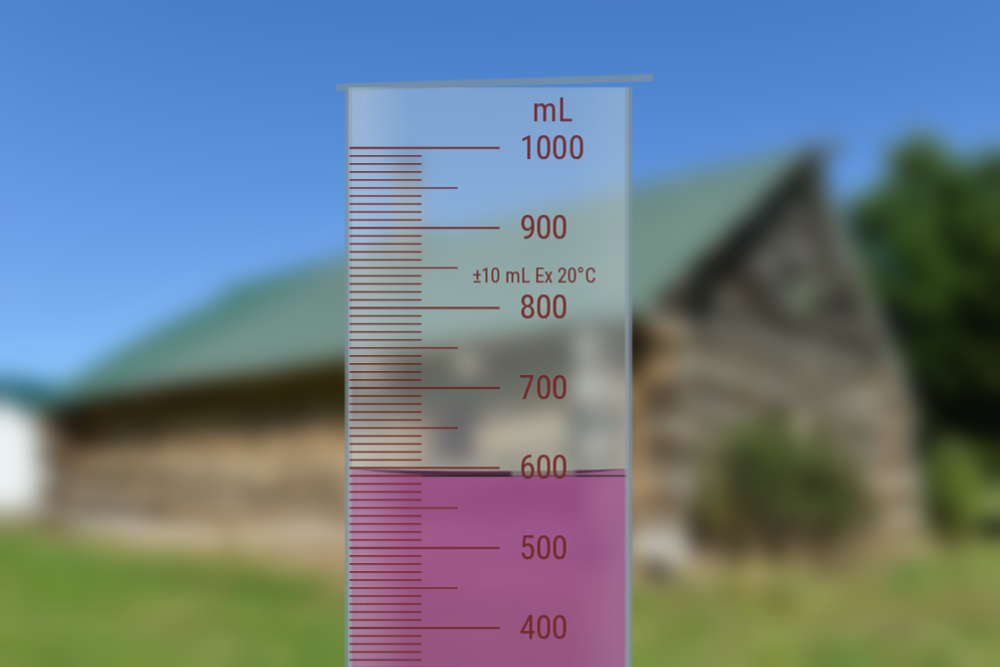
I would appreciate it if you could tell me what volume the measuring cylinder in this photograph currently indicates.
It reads 590 mL
